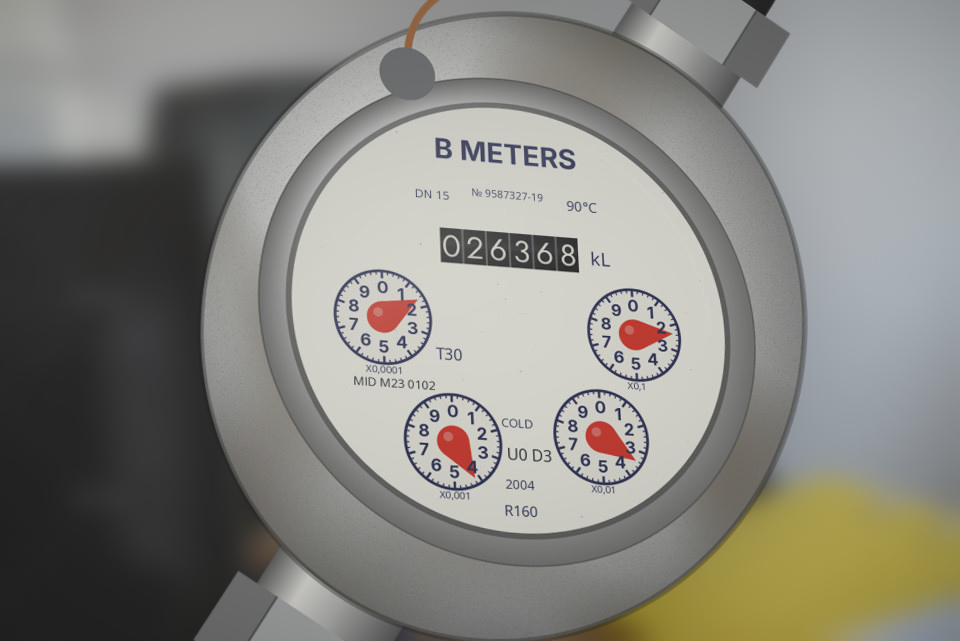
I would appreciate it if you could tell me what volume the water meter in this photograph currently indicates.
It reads 26368.2341 kL
